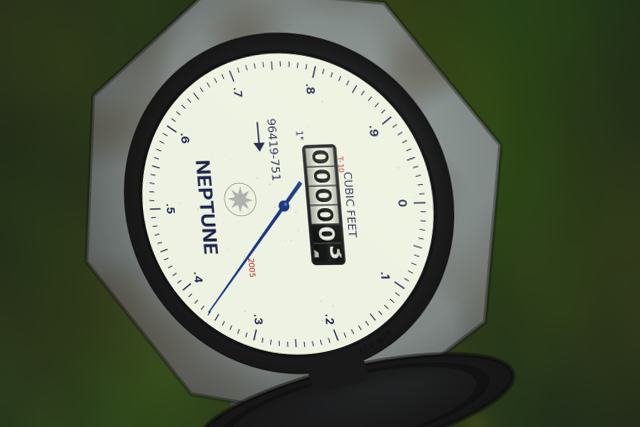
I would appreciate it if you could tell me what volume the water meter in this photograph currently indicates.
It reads 3.36 ft³
